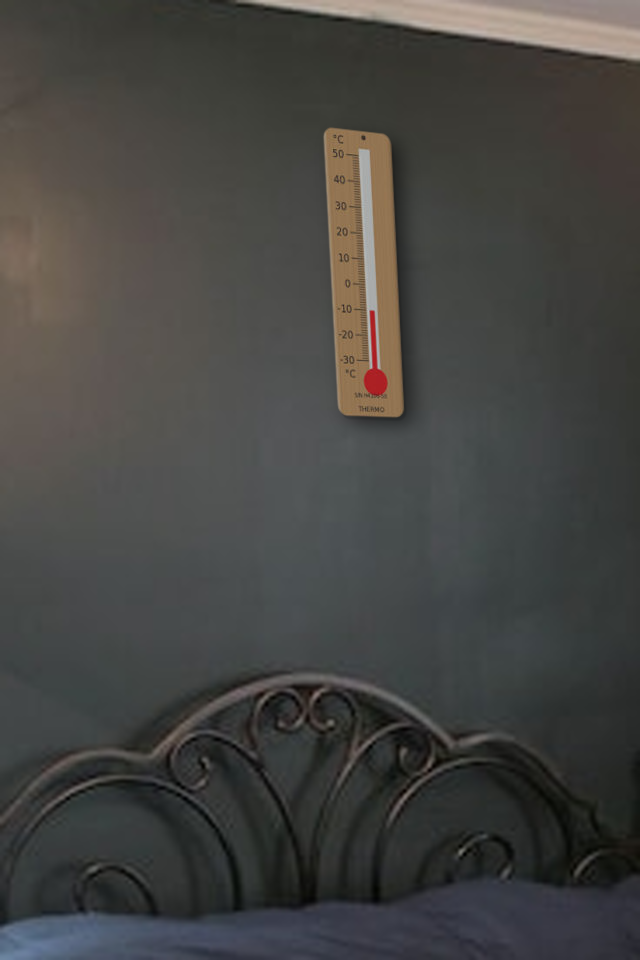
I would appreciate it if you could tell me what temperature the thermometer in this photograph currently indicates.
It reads -10 °C
